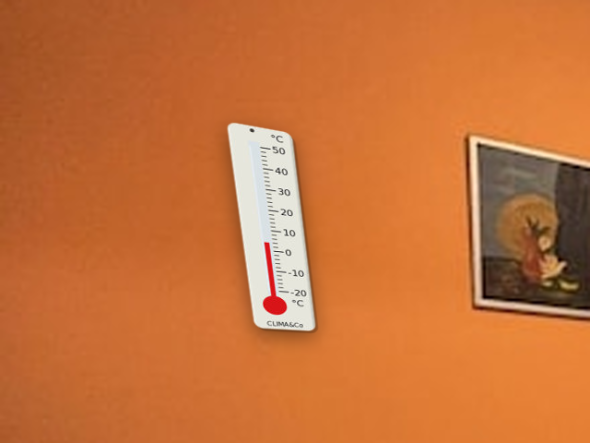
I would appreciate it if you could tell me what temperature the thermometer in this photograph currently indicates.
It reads 4 °C
